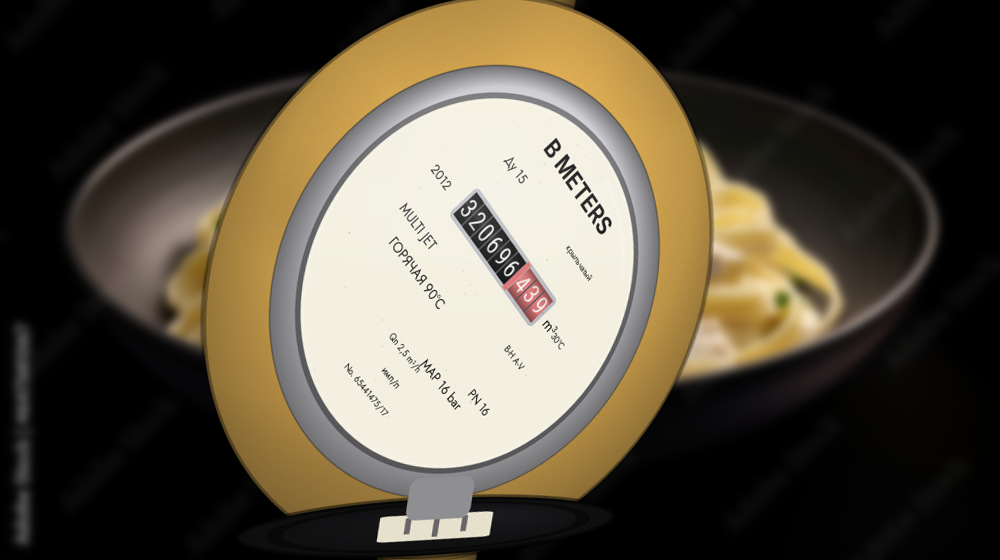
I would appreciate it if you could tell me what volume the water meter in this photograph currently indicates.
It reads 320696.439 m³
